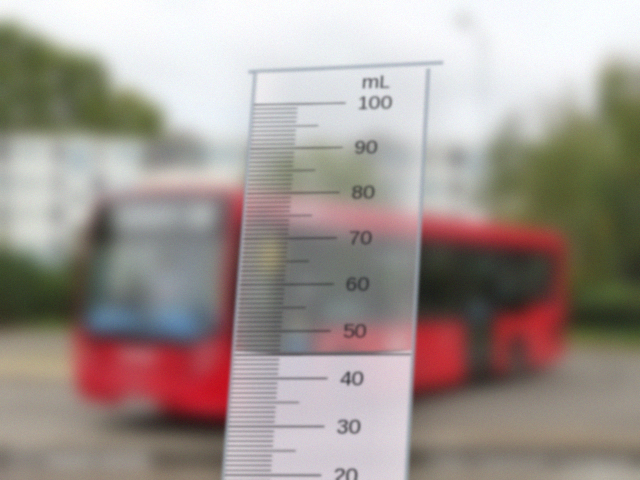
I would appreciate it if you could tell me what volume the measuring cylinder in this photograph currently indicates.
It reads 45 mL
